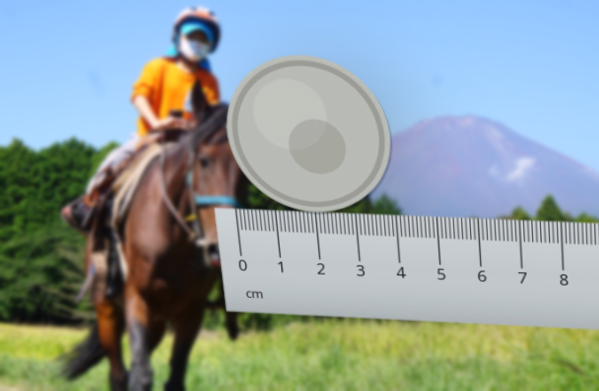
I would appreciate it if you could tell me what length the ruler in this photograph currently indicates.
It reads 4 cm
